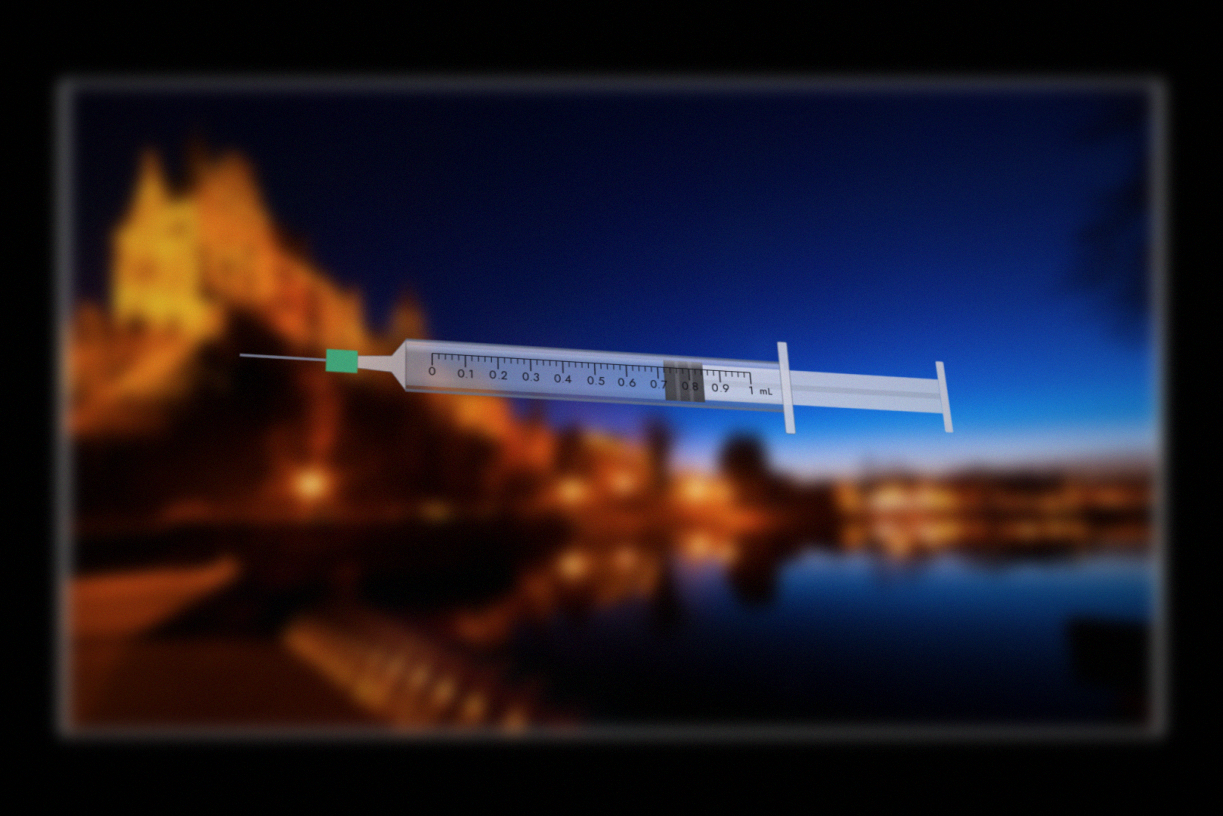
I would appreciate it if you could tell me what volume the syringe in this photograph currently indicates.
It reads 0.72 mL
